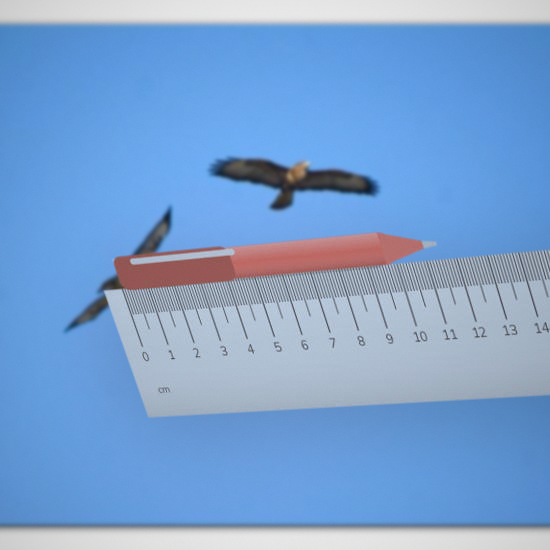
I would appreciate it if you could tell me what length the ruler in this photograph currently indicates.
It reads 11.5 cm
